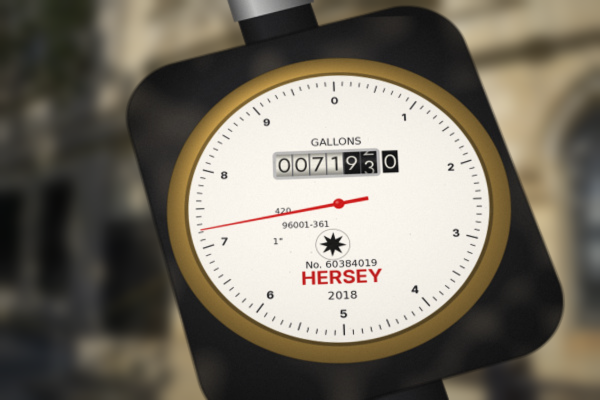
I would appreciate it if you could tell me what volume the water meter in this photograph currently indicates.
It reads 71927.2 gal
